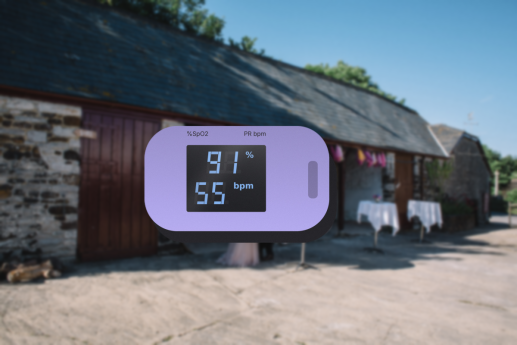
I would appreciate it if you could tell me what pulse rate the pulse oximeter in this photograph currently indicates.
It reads 55 bpm
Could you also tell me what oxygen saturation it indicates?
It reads 91 %
